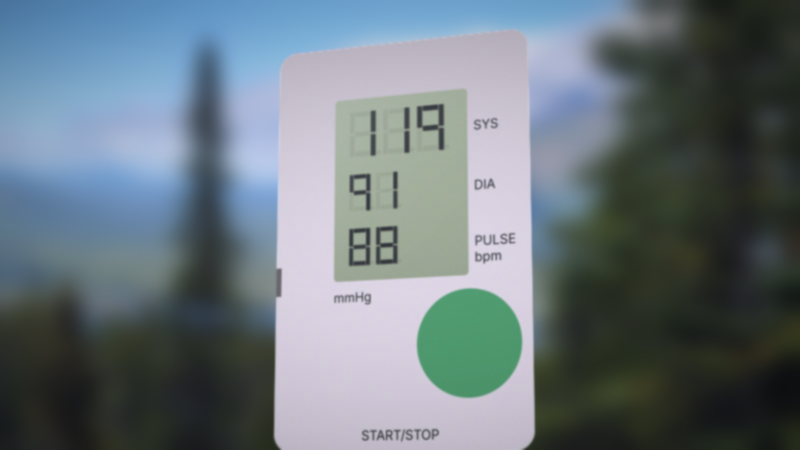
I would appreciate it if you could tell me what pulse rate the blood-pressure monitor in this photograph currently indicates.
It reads 88 bpm
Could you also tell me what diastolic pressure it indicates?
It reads 91 mmHg
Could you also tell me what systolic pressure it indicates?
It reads 119 mmHg
